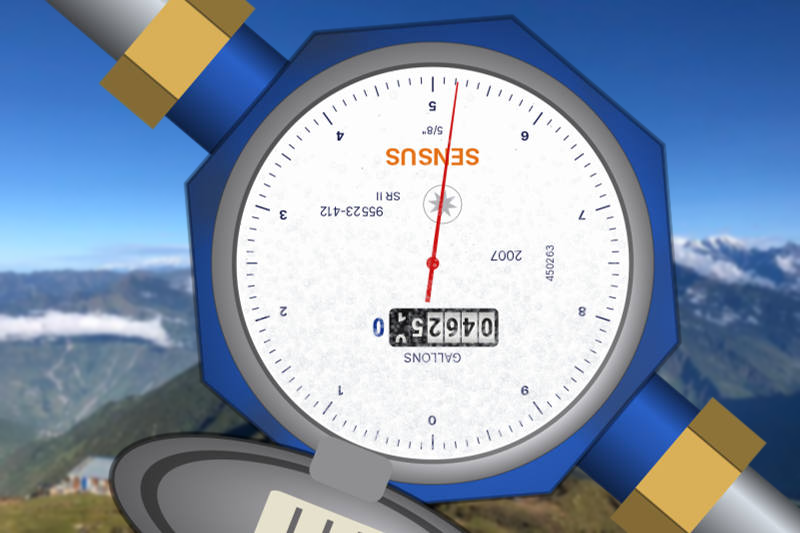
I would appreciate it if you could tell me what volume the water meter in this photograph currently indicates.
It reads 462505.2 gal
